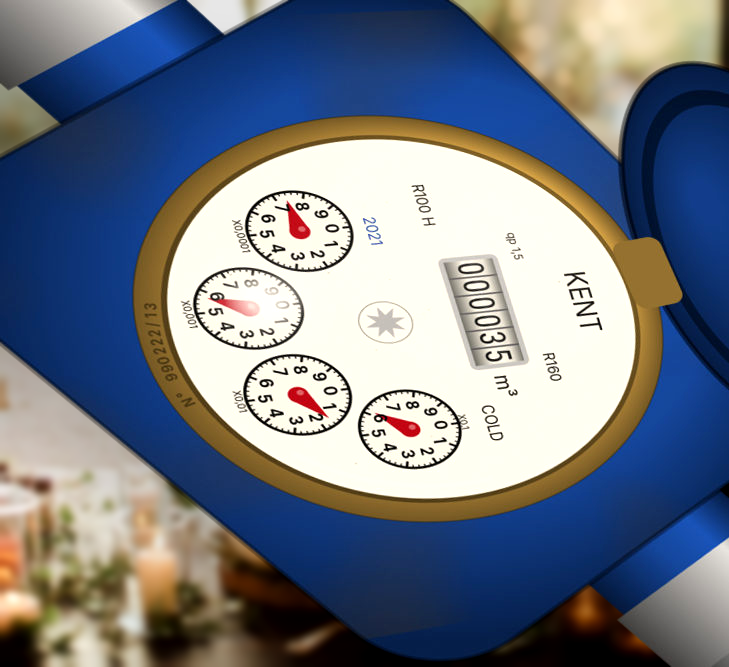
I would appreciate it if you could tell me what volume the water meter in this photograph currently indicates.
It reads 35.6157 m³
